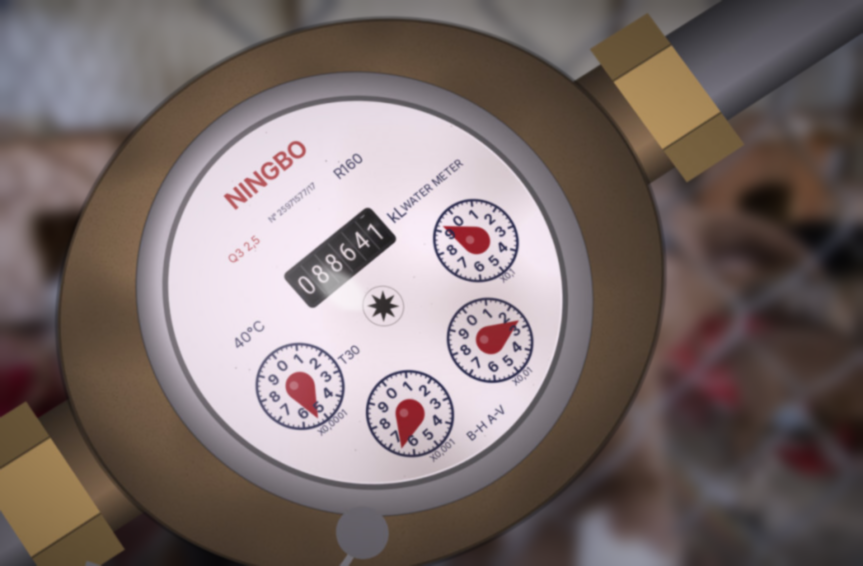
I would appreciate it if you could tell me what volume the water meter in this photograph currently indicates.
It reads 88640.9265 kL
